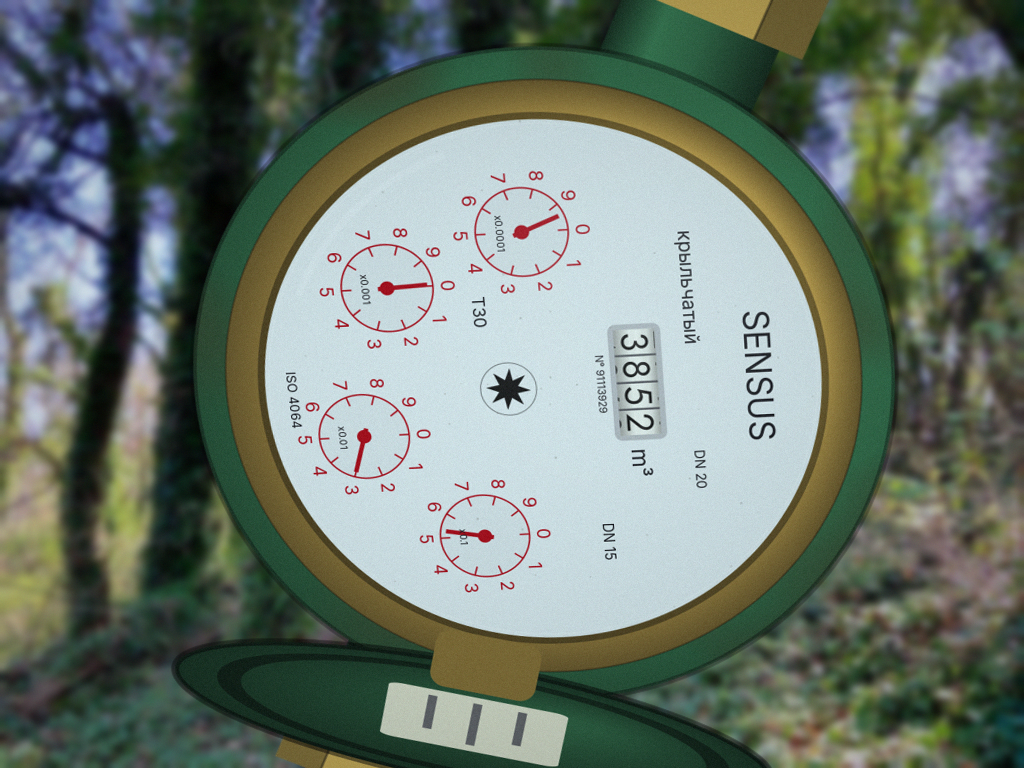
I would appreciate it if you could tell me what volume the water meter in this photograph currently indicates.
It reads 3852.5299 m³
